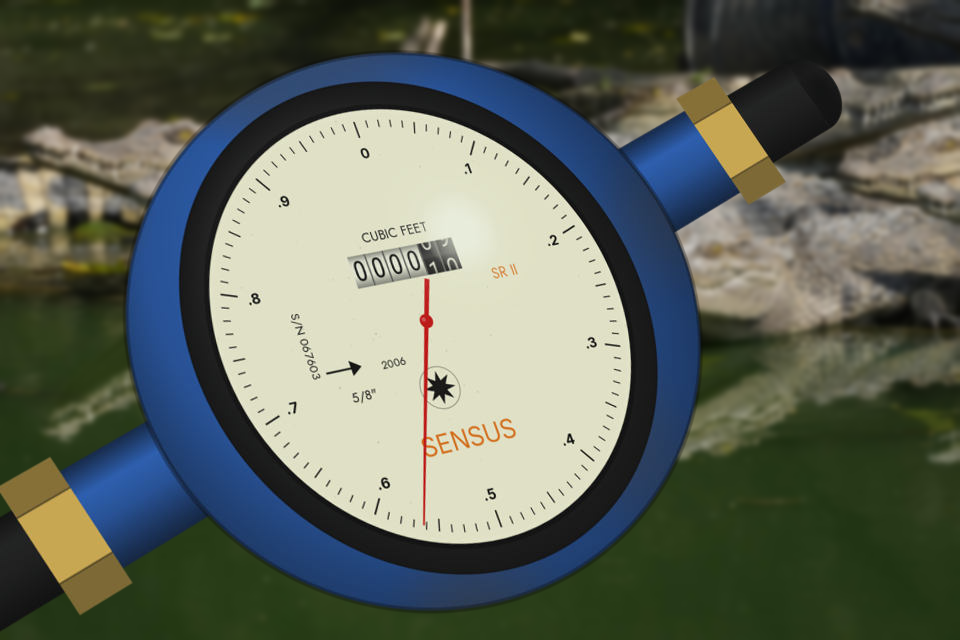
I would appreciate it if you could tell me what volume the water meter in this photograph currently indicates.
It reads 9.56 ft³
